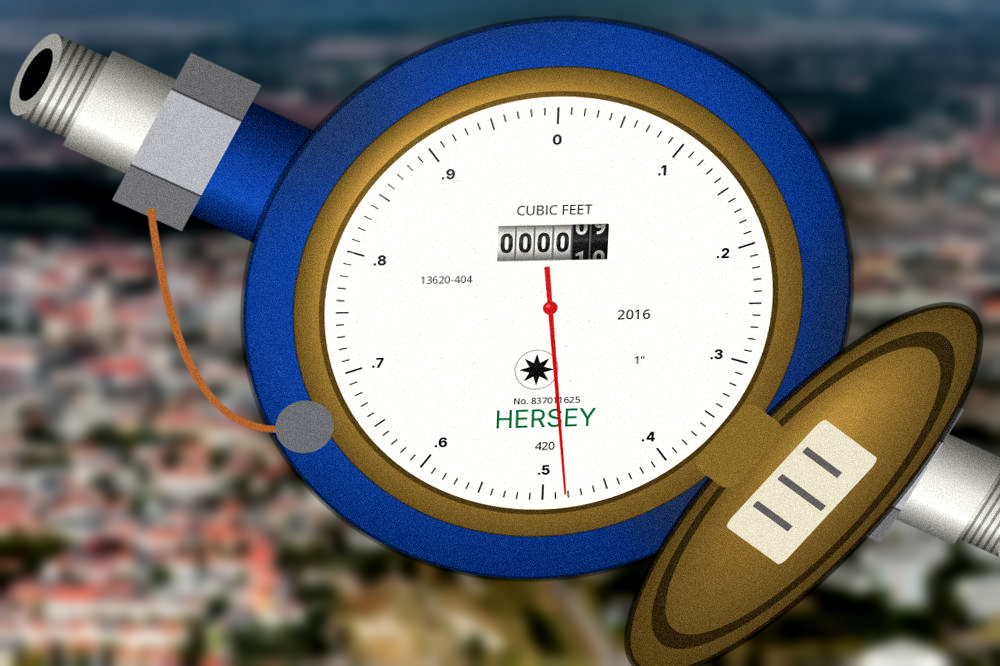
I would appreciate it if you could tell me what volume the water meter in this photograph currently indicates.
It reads 9.48 ft³
